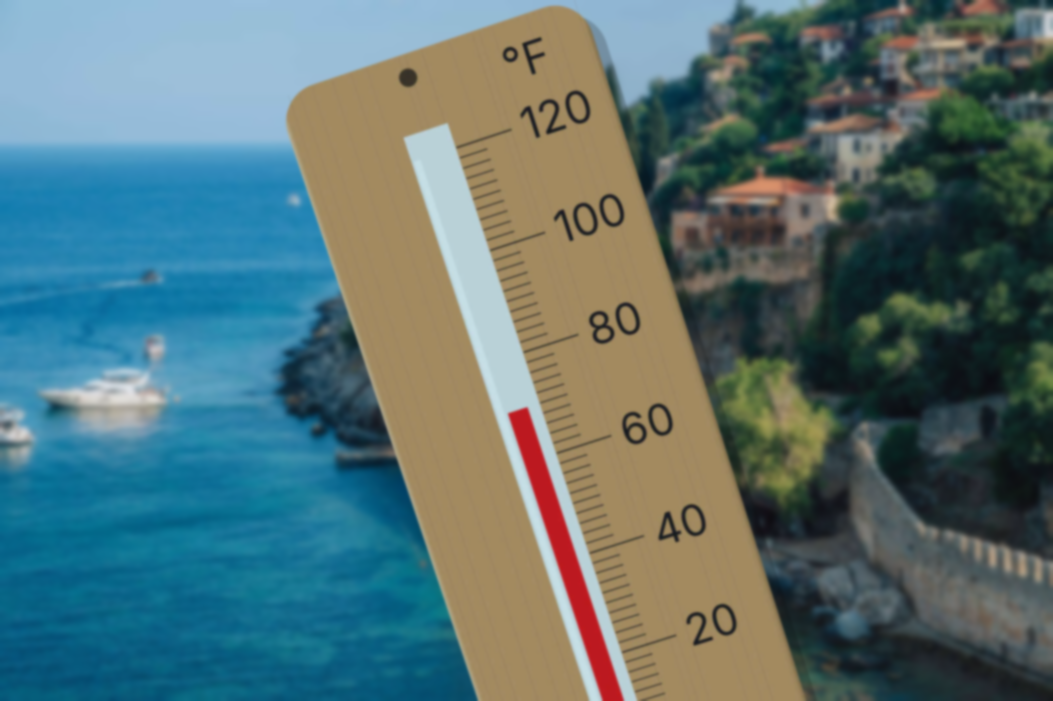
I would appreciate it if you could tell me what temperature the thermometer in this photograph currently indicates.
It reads 70 °F
